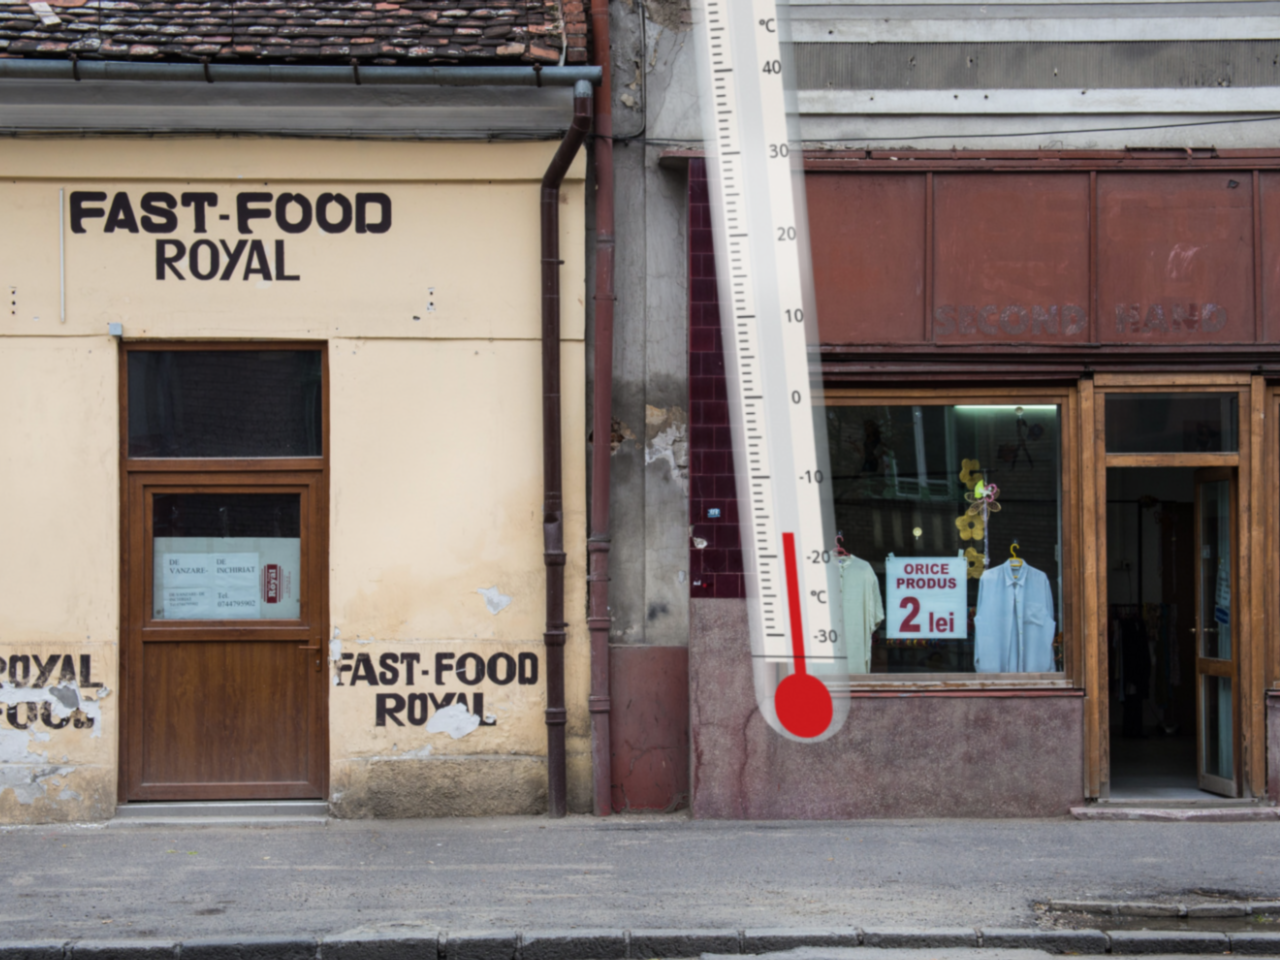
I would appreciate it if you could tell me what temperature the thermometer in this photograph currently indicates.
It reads -17 °C
